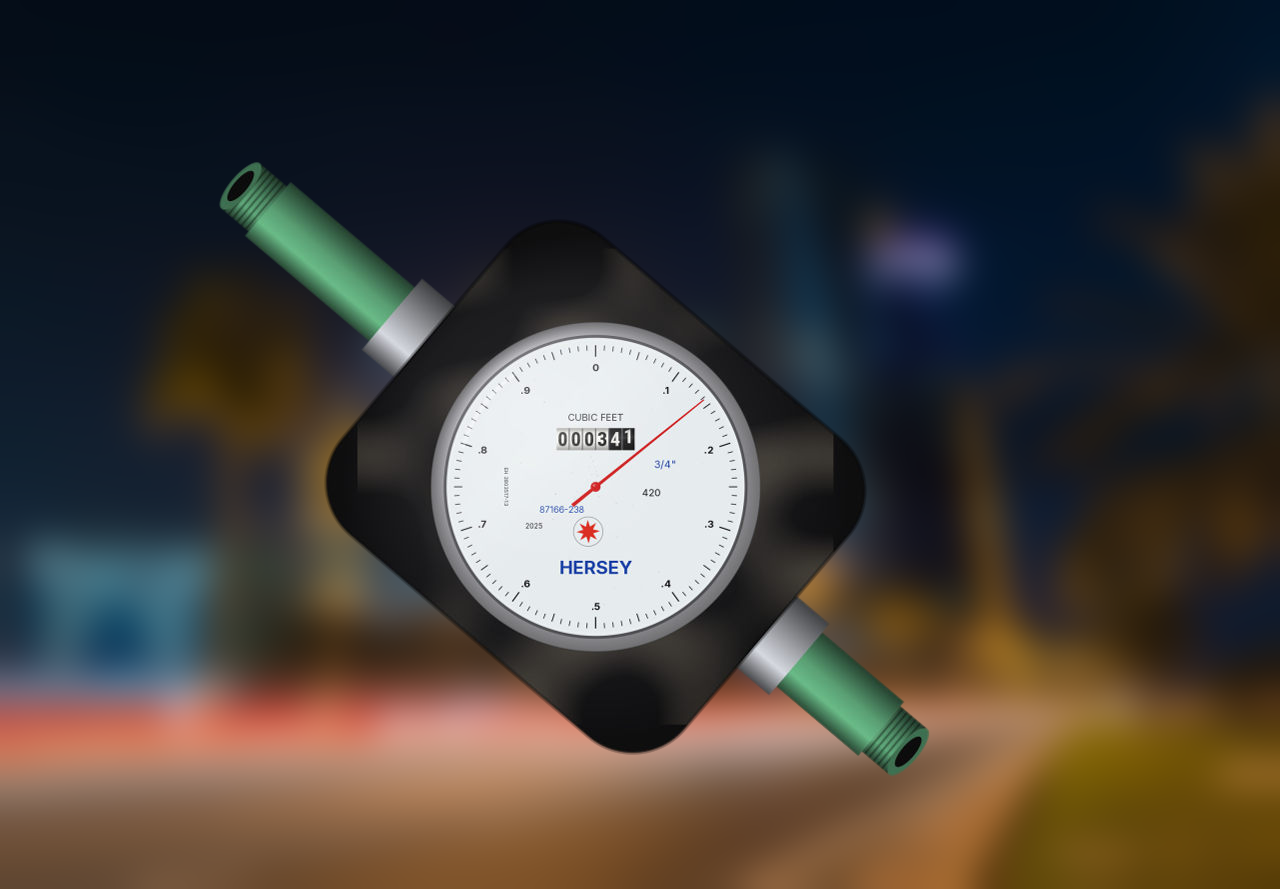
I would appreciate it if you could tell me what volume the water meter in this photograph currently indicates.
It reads 341.14 ft³
